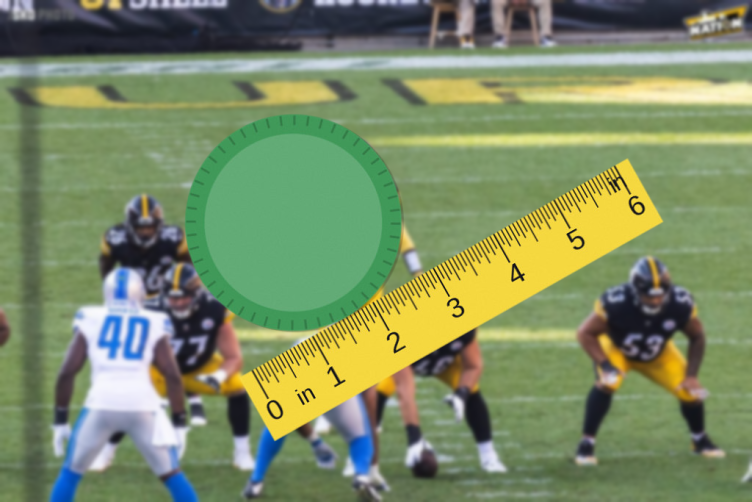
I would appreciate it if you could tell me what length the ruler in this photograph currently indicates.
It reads 3.125 in
